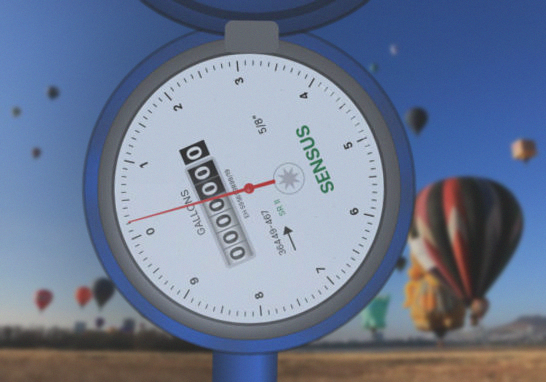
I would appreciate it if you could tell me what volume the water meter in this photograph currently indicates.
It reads 0.2 gal
